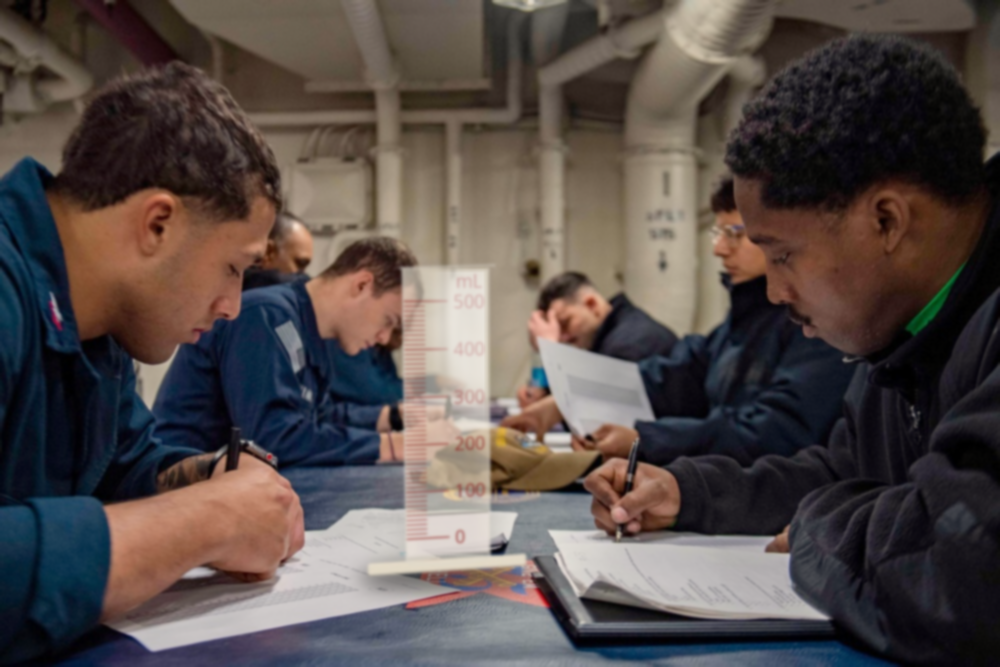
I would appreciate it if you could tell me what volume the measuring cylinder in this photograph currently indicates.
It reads 50 mL
